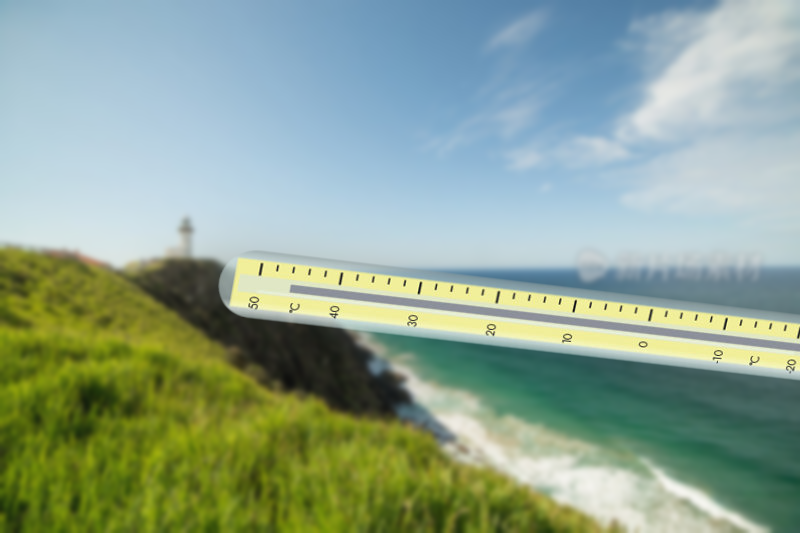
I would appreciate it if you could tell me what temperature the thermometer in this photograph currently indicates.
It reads 46 °C
